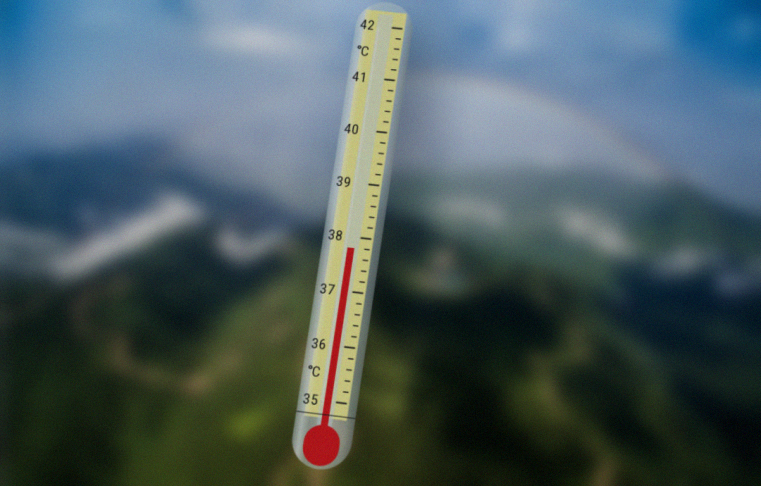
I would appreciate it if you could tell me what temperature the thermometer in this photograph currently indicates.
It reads 37.8 °C
